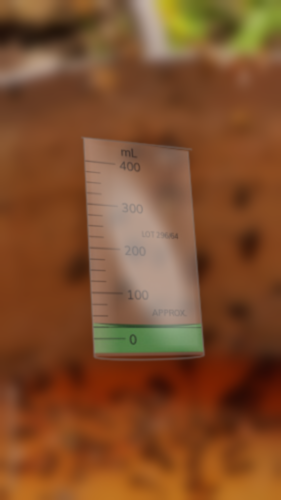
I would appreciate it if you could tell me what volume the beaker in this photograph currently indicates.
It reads 25 mL
